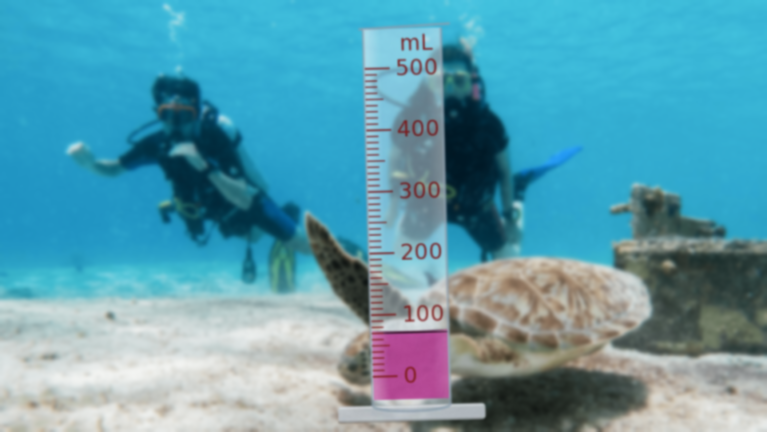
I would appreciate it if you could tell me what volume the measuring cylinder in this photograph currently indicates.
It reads 70 mL
